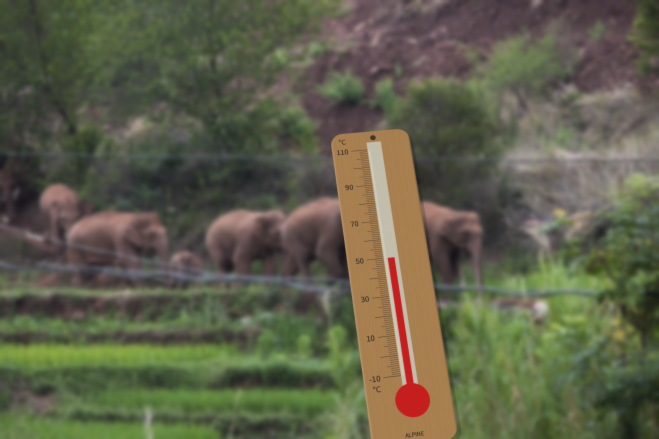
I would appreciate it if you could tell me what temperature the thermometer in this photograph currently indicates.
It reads 50 °C
